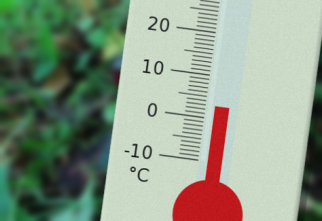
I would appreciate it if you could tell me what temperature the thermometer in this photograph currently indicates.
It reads 3 °C
